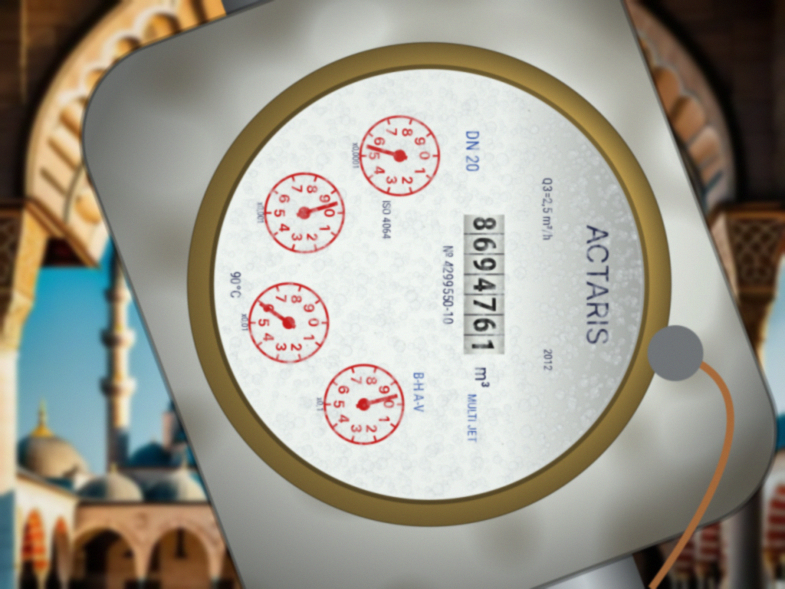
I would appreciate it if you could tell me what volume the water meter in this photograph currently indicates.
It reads 8694760.9595 m³
